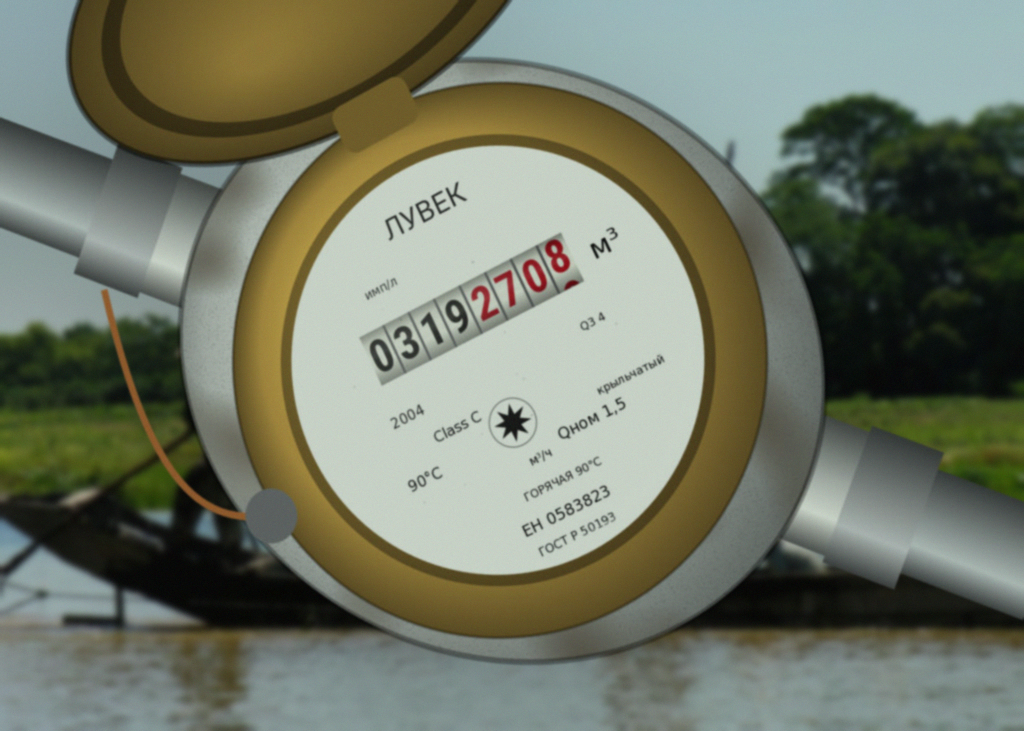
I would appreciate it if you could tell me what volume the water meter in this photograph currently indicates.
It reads 319.2708 m³
